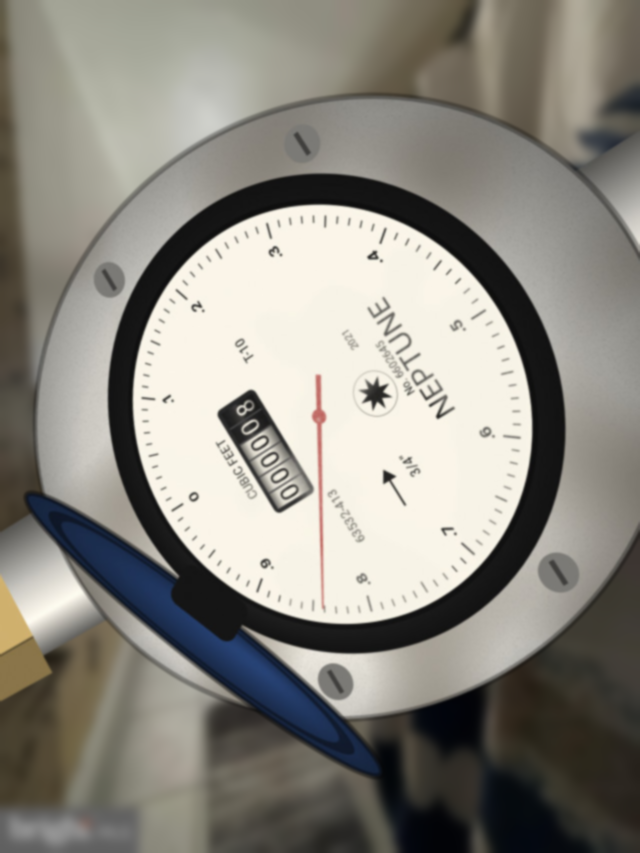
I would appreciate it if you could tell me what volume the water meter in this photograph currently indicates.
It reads 7.84 ft³
